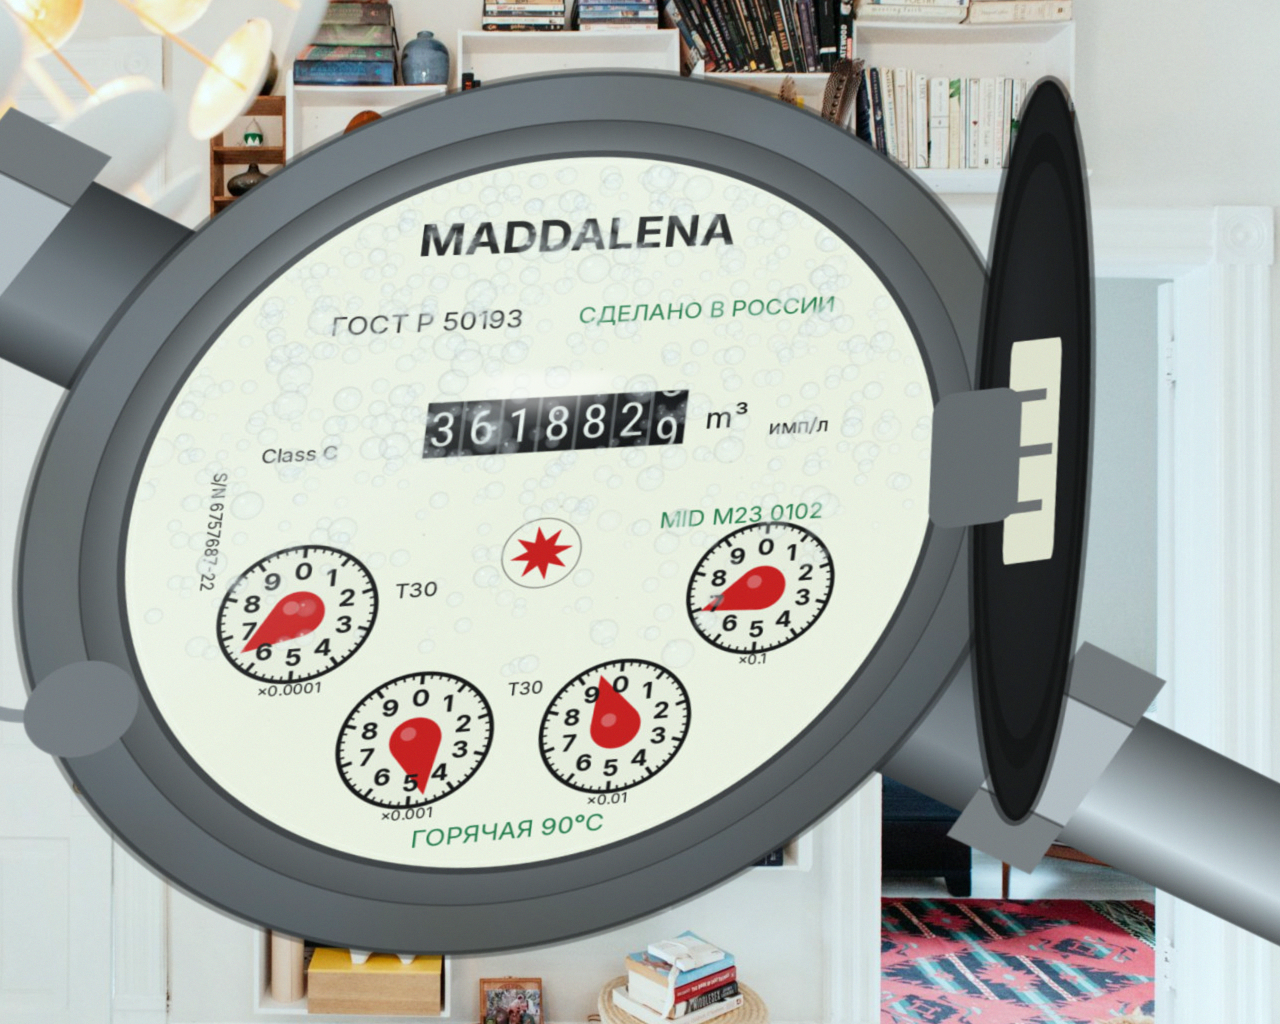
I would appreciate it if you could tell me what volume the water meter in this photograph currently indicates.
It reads 3618828.6946 m³
